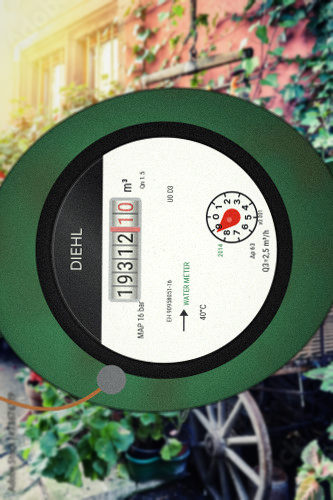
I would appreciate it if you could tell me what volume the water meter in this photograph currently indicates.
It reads 19312.108 m³
